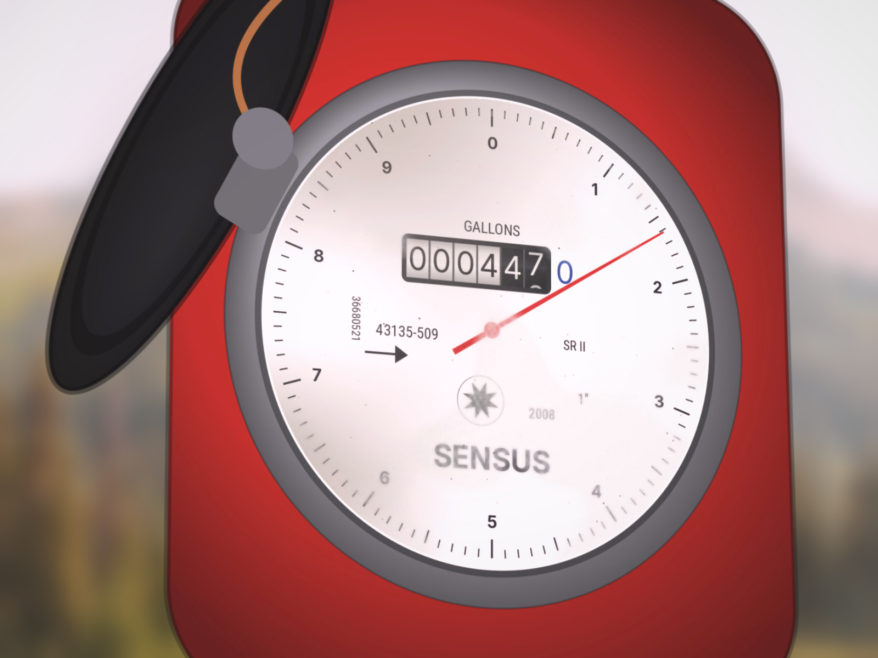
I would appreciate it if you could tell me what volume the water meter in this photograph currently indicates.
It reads 4471.6 gal
